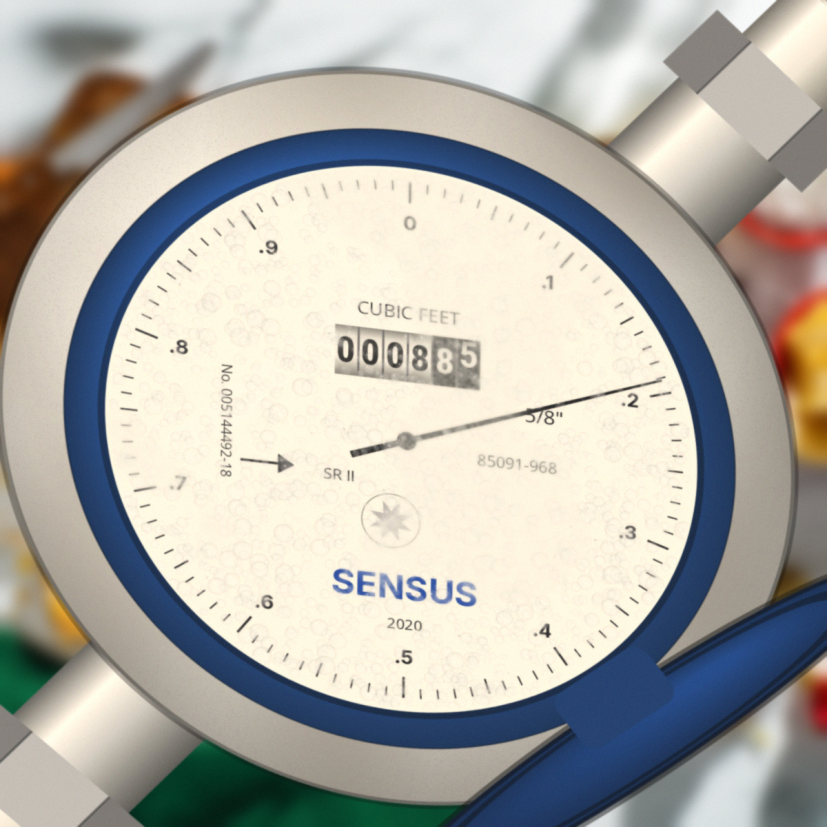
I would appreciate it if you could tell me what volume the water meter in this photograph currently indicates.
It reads 885.19 ft³
